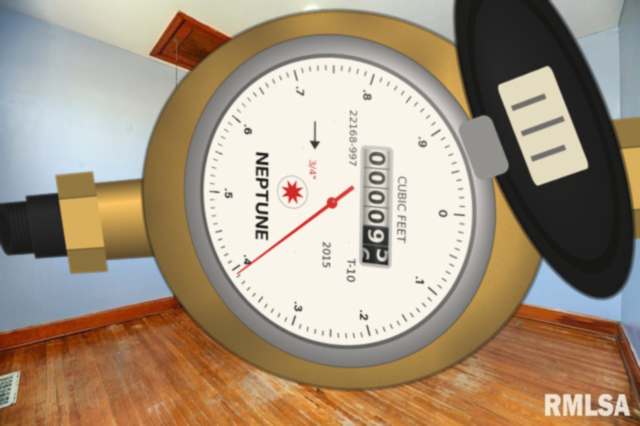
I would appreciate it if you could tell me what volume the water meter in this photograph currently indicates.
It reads 95.39 ft³
